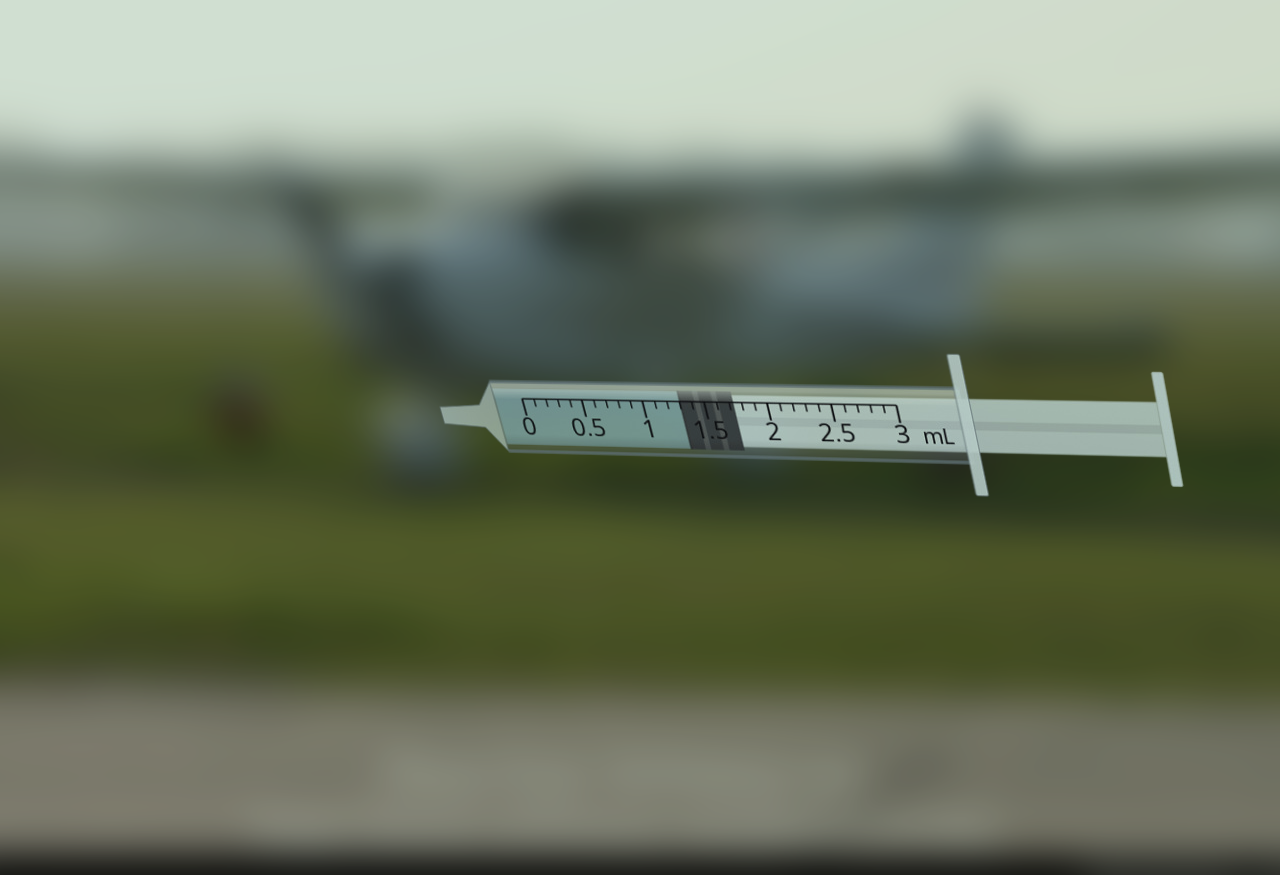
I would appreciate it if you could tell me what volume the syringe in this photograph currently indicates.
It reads 1.3 mL
